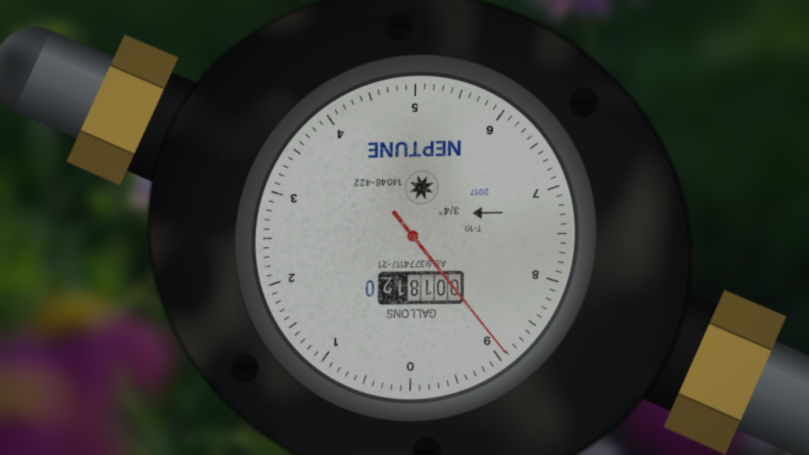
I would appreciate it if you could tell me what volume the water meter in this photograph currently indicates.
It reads 18118.9 gal
